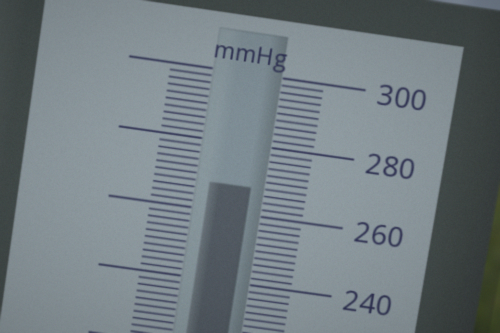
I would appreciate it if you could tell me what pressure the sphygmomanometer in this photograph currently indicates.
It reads 268 mmHg
